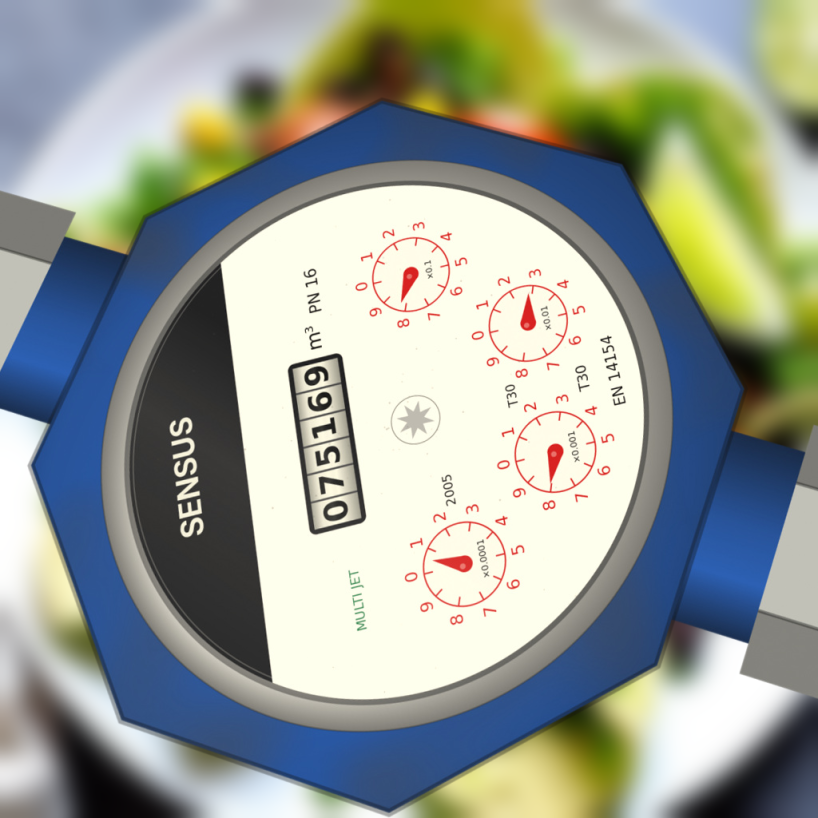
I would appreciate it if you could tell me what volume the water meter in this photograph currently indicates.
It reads 75169.8280 m³
